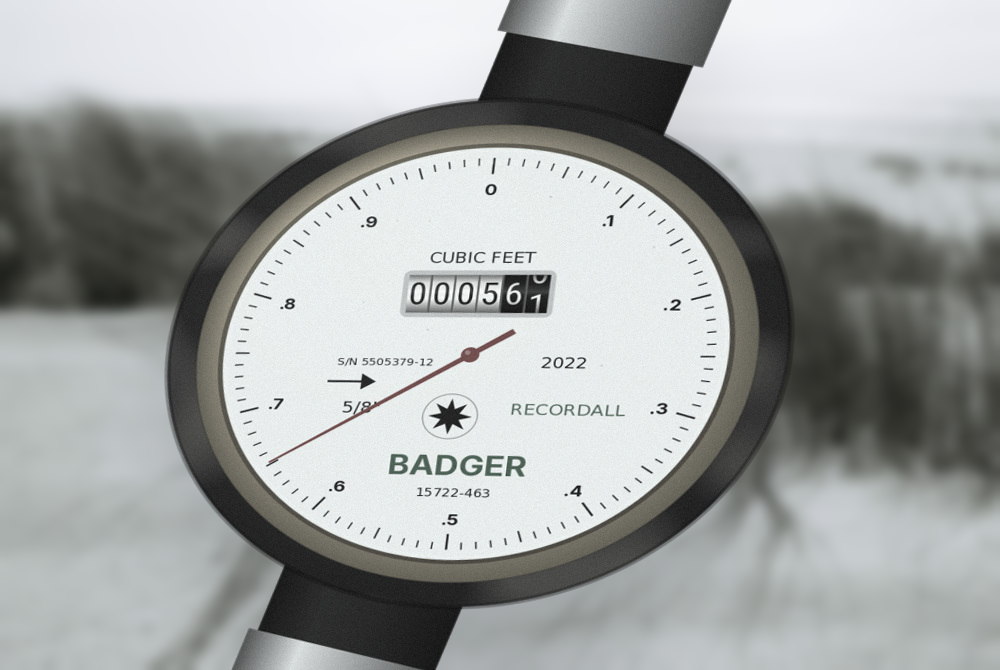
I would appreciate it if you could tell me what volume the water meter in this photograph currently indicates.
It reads 560.65 ft³
